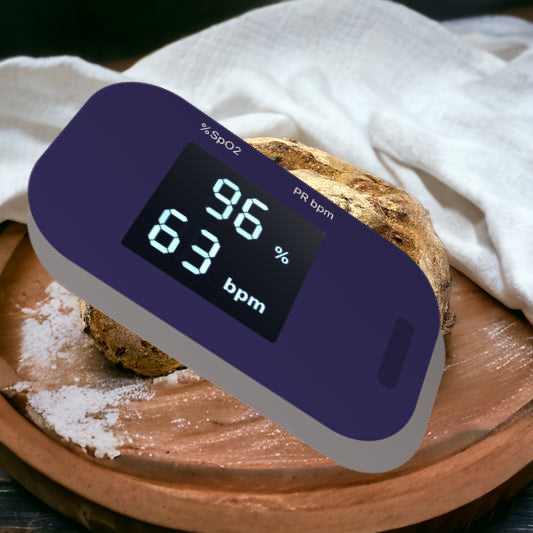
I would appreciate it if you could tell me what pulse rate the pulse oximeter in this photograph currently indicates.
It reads 63 bpm
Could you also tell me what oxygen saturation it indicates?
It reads 96 %
